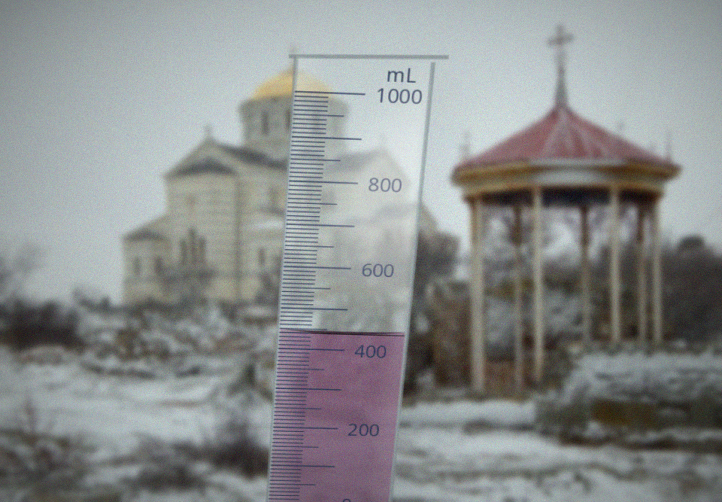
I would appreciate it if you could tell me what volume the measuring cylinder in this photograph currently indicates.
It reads 440 mL
